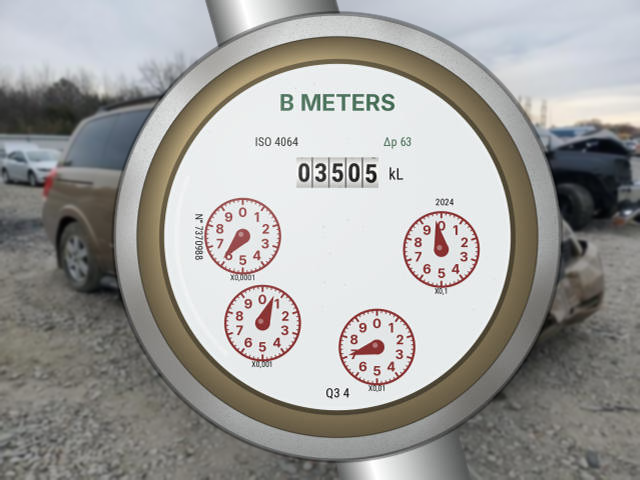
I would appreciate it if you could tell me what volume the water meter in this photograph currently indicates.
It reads 3504.9706 kL
